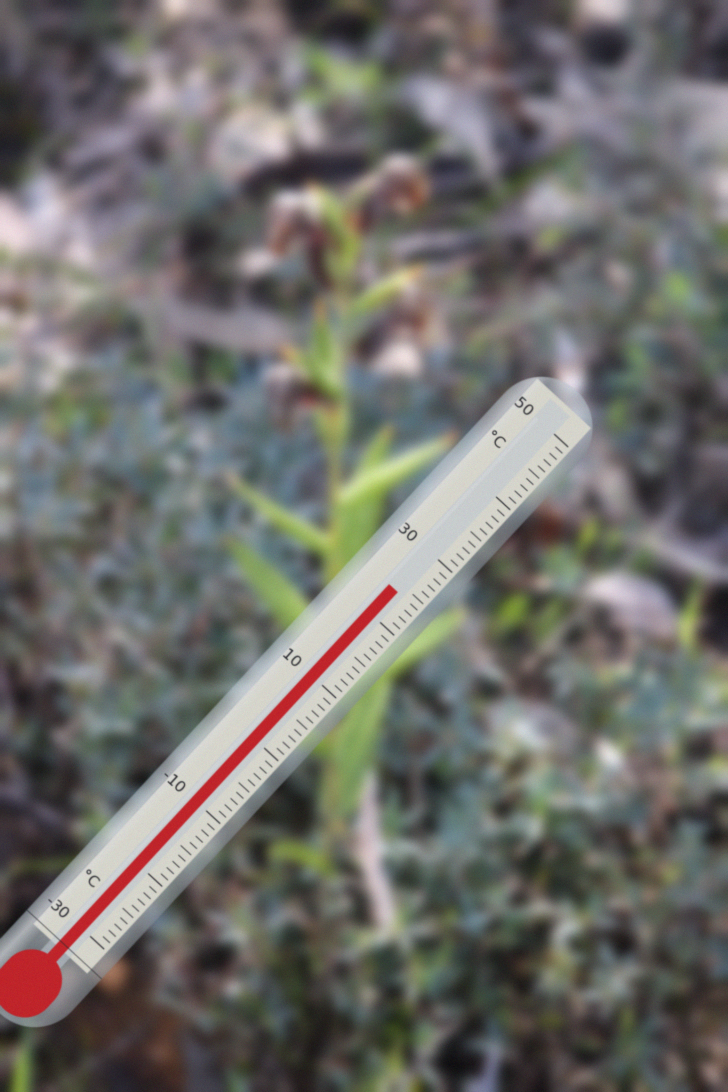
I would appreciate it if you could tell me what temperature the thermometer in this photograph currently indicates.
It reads 24 °C
